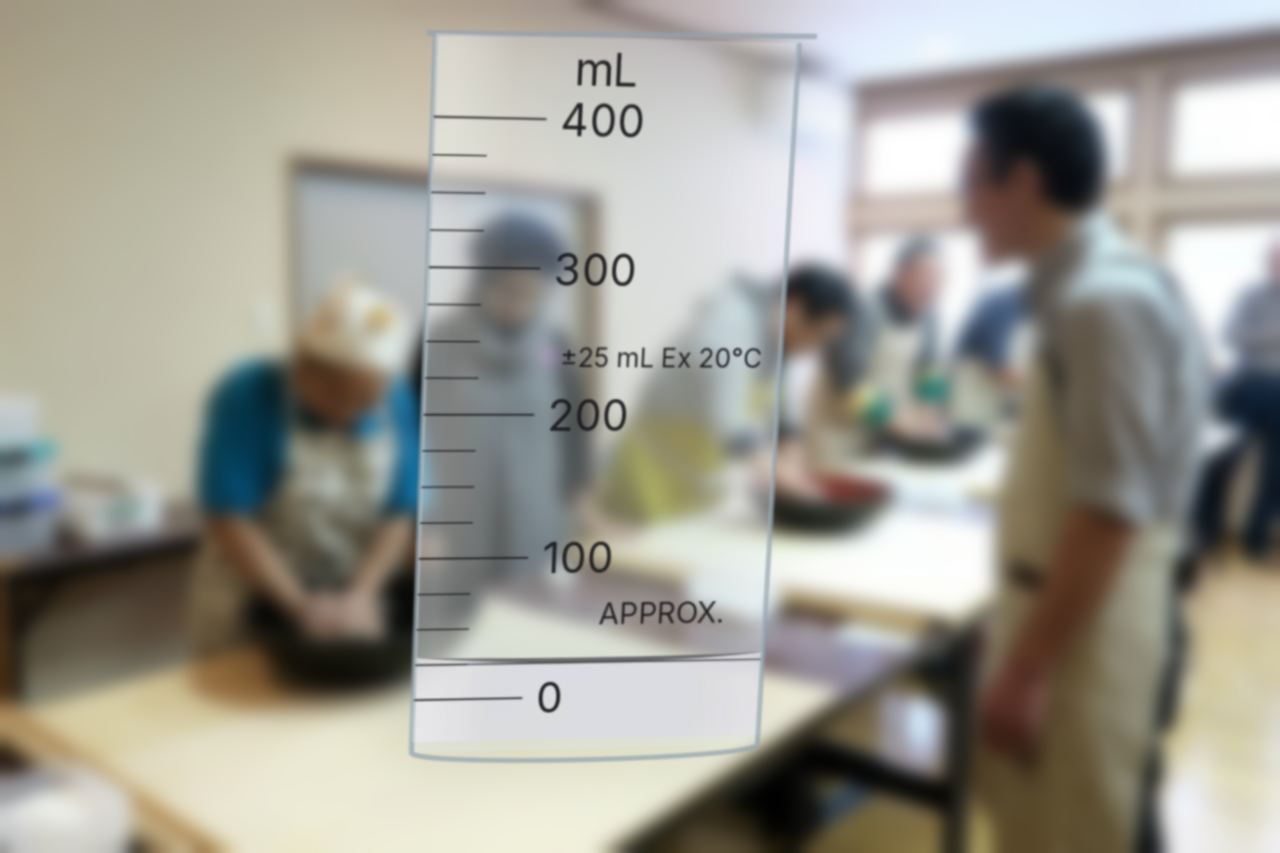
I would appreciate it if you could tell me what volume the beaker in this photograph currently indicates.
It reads 25 mL
